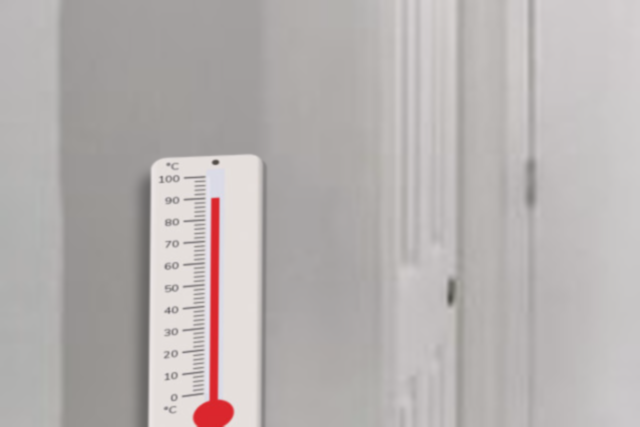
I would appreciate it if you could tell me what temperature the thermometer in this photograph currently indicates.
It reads 90 °C
